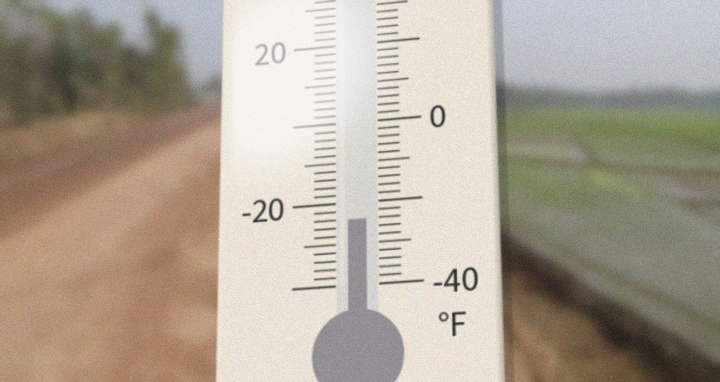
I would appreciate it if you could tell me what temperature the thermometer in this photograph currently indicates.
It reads -24 °F
